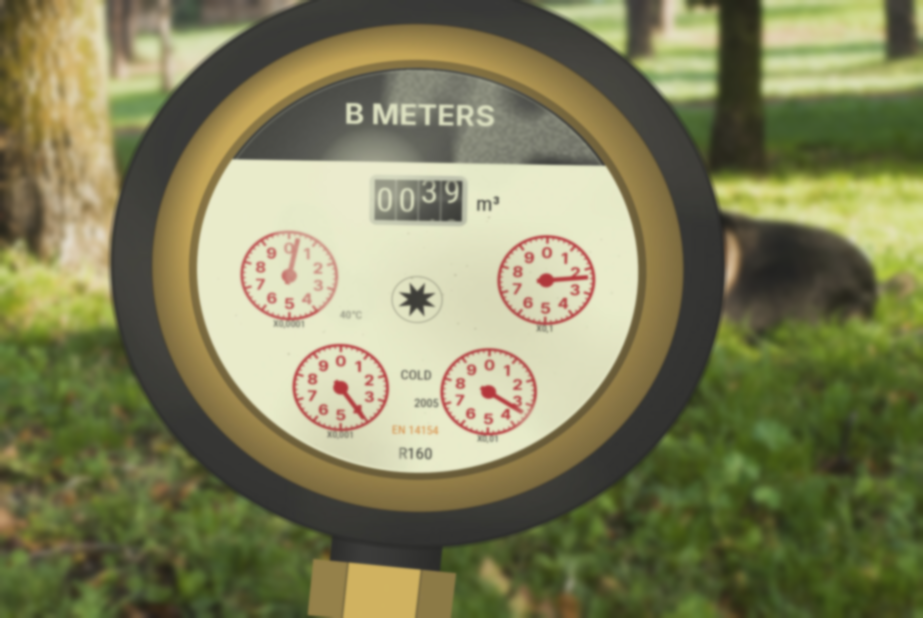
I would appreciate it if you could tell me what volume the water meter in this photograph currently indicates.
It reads 39.2340 m³
